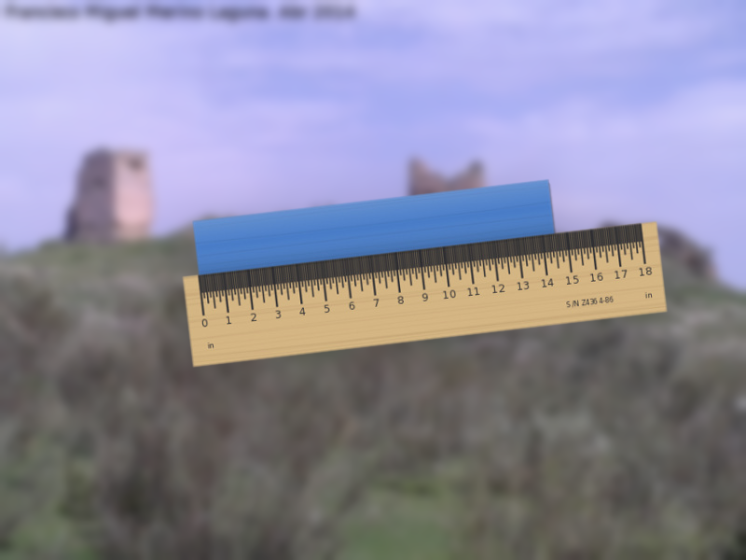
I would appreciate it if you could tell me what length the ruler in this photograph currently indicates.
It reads 14.5 in
